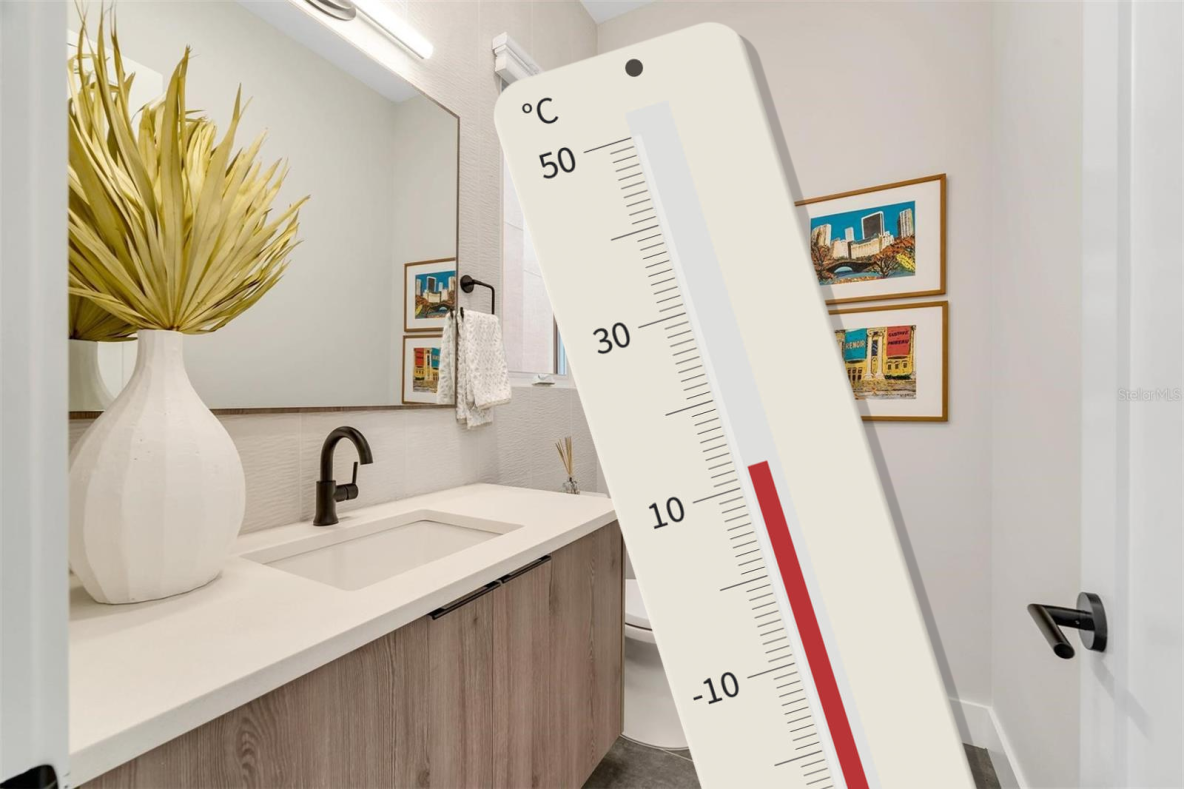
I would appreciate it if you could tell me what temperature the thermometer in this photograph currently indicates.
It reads 12 °C
